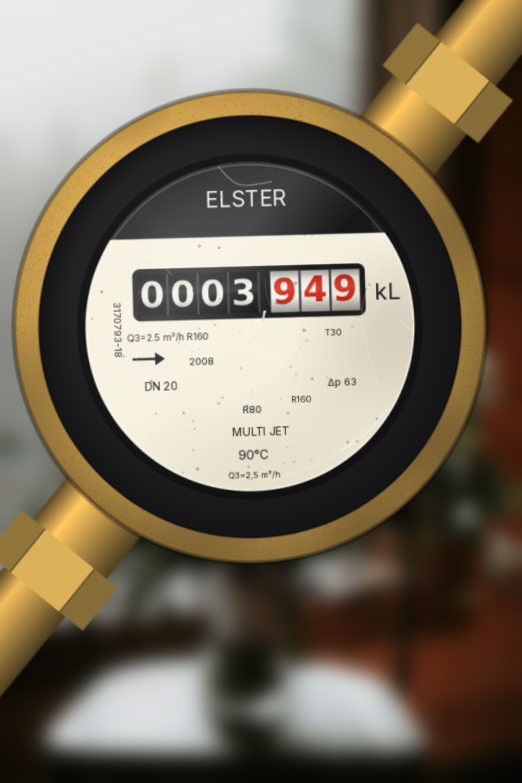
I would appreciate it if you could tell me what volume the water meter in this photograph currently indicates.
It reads 3.949 kL
